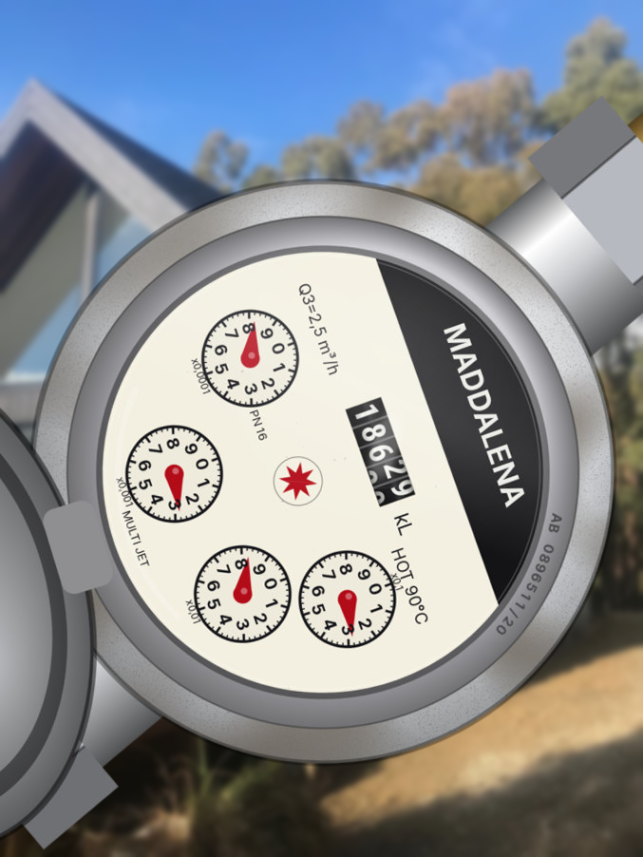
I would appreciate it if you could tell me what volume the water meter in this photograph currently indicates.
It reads 18629.2828 kL
